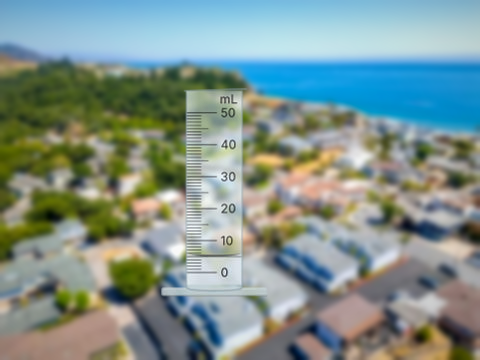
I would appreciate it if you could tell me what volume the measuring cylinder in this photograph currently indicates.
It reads 5 mL
